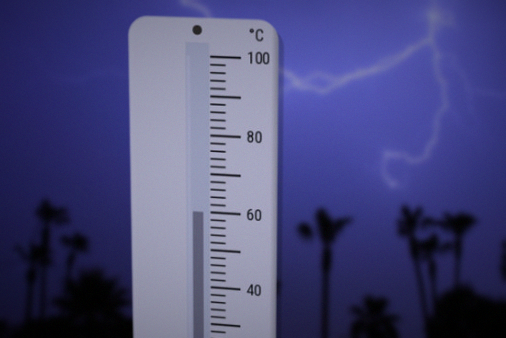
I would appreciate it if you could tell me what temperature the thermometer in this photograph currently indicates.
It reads 60 °C
